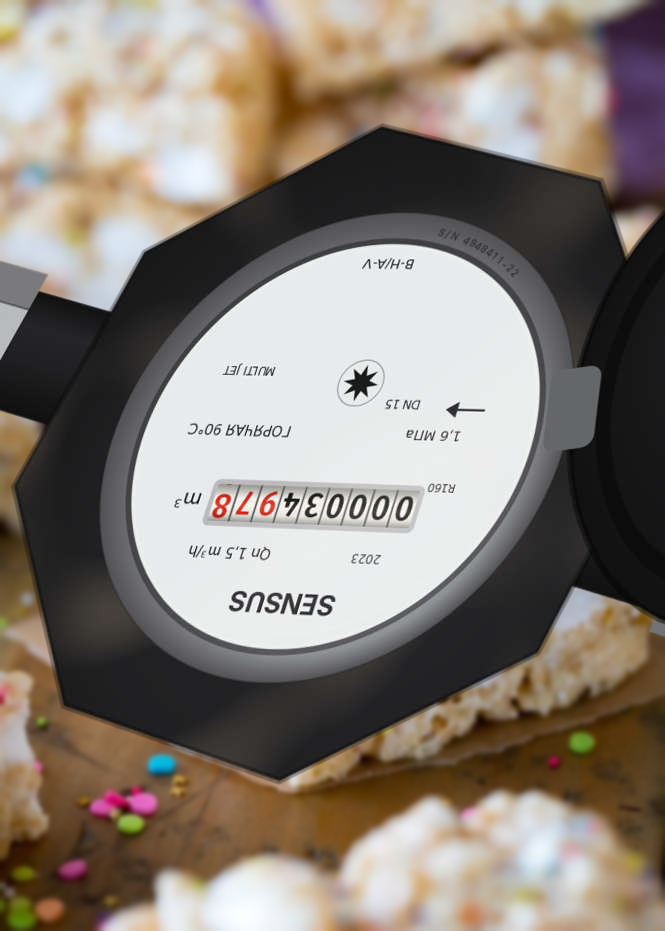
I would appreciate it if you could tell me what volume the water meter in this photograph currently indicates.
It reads 34.978 m³
